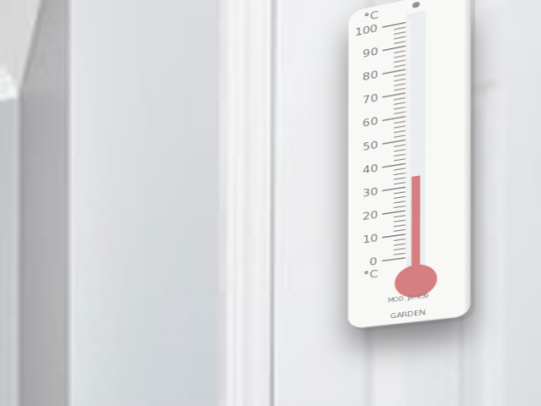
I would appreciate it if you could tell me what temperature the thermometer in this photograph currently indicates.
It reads 34 °C
